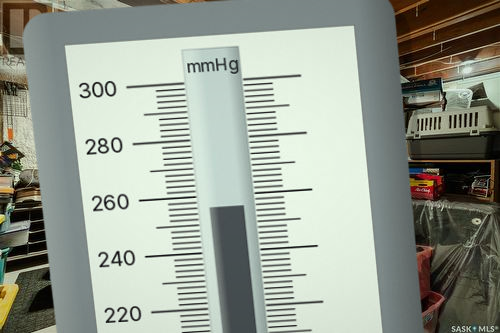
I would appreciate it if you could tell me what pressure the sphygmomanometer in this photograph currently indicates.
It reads 256 mmHg
